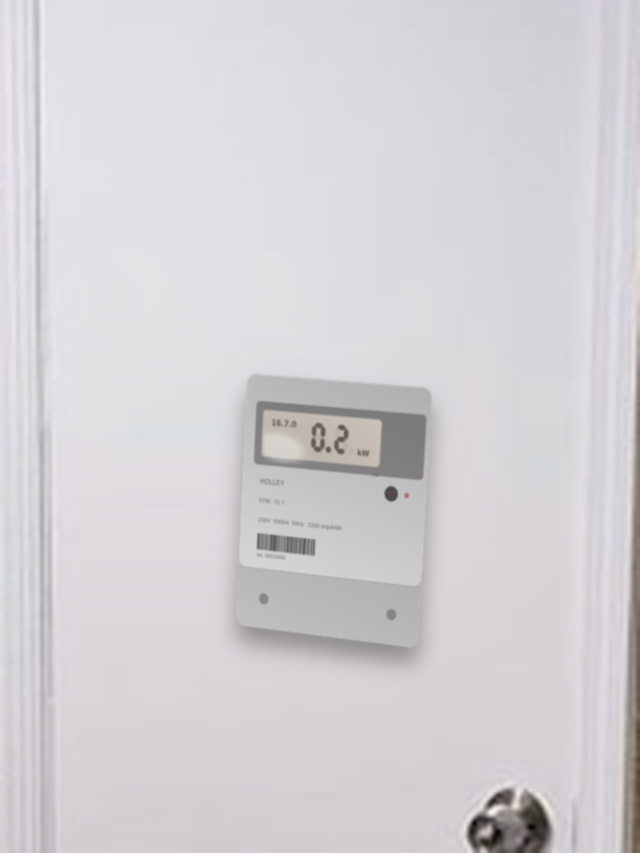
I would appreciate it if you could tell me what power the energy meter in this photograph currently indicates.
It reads 0.2 kW
